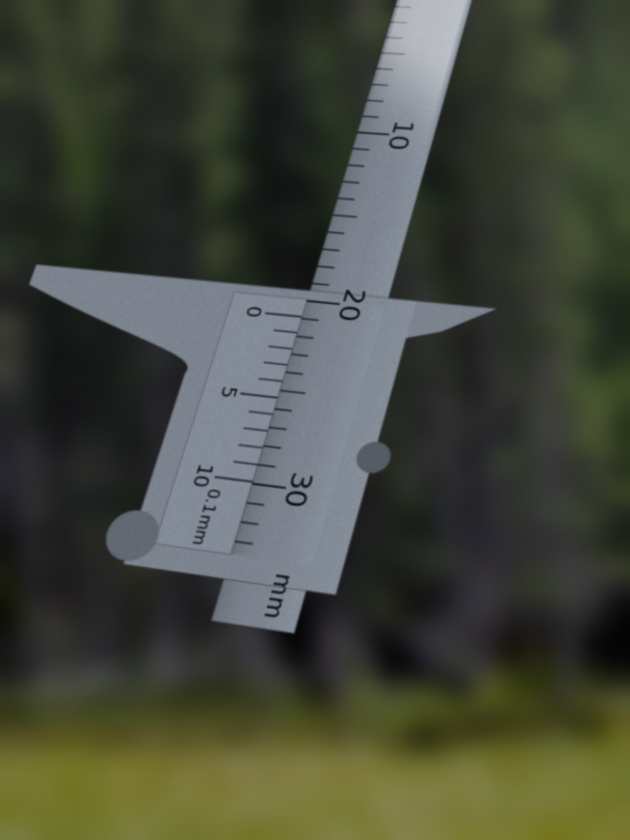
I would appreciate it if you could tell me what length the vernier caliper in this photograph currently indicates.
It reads 20.9 mm
